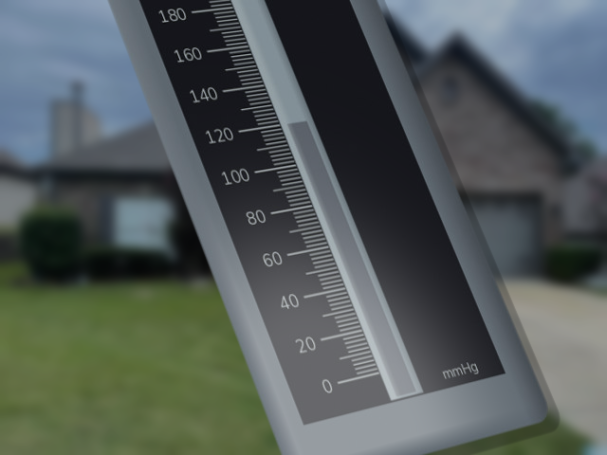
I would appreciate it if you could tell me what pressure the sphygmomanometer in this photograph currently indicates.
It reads 120 mmHg
